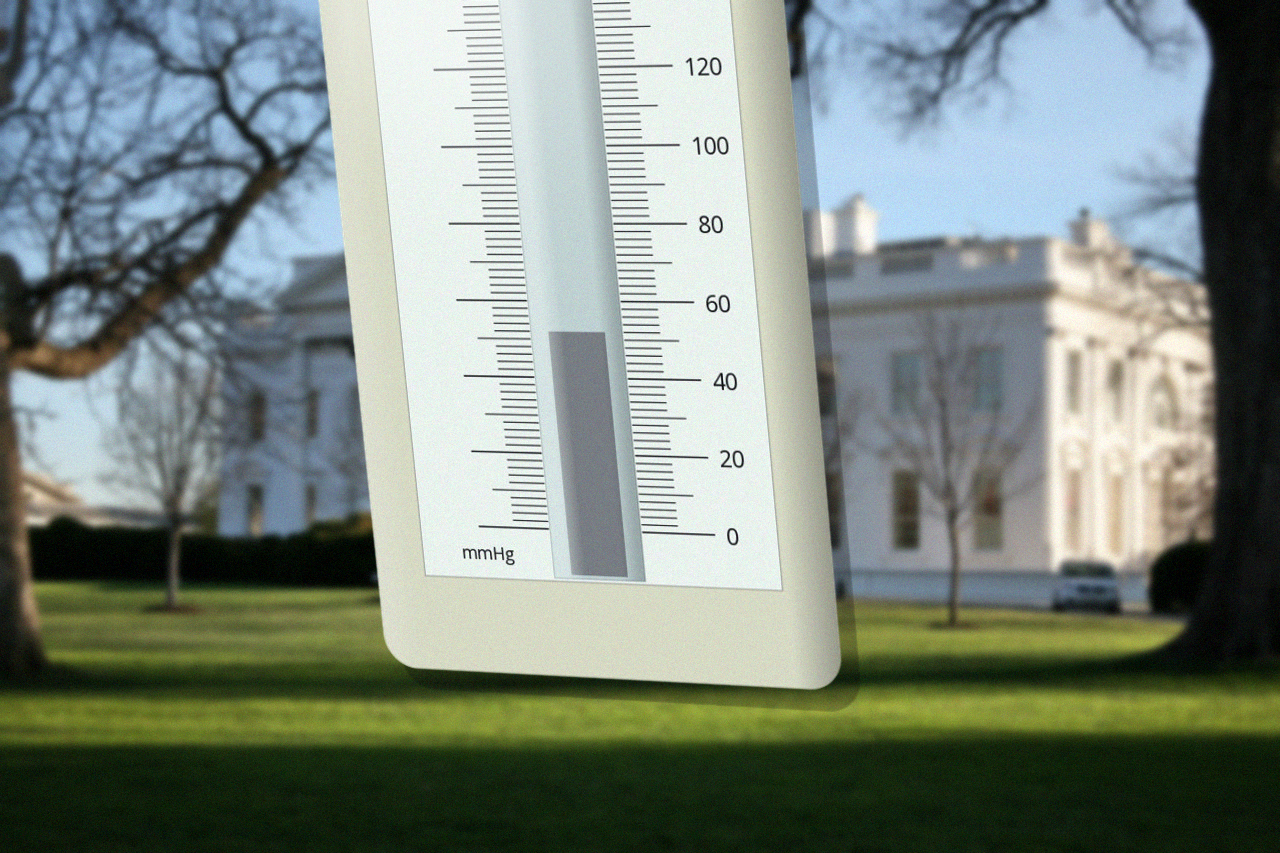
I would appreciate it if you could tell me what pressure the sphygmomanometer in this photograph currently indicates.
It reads 52 mmHg
